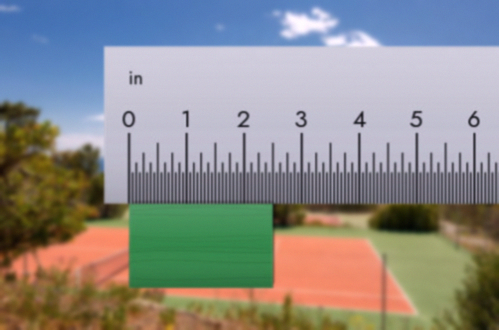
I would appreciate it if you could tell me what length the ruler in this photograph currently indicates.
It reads 2.5 in
